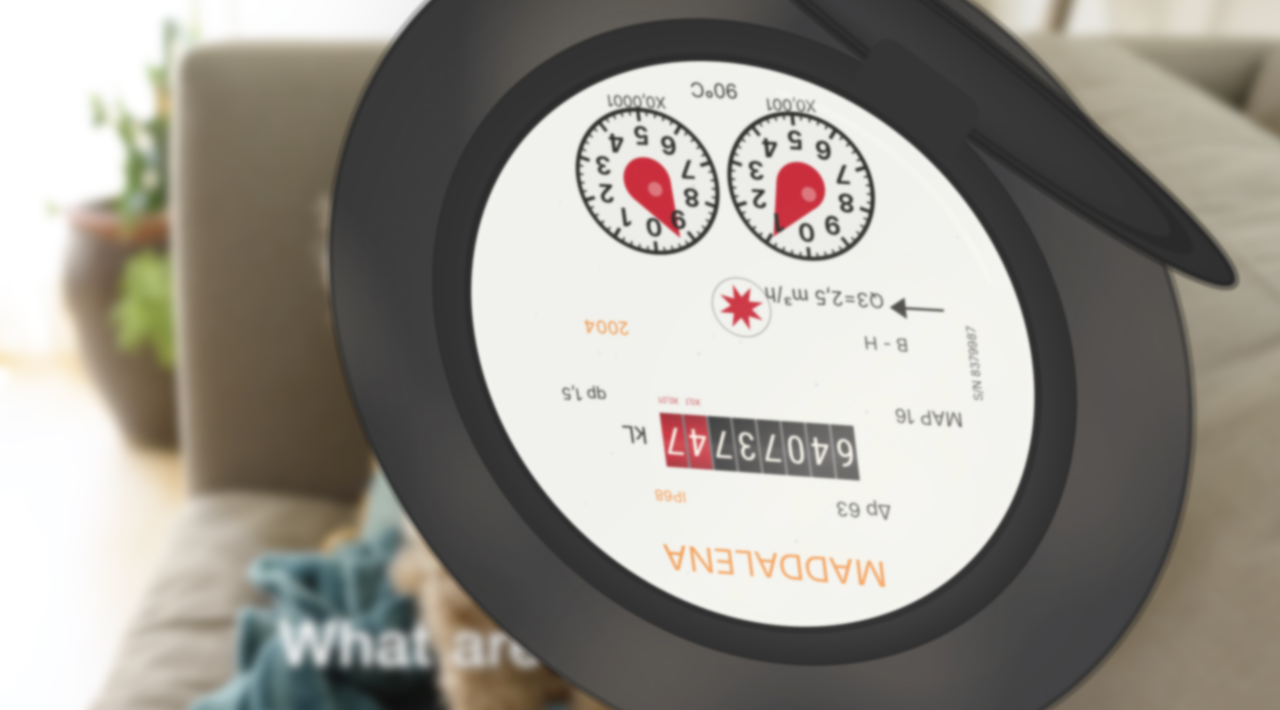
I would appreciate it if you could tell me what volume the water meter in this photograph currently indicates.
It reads 640737.4709 kL
